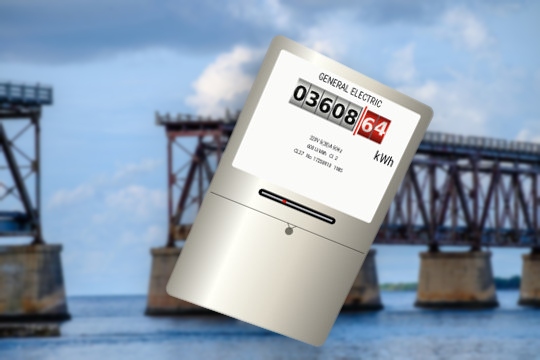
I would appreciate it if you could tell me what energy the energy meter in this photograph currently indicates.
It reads 3608.64 kWh
